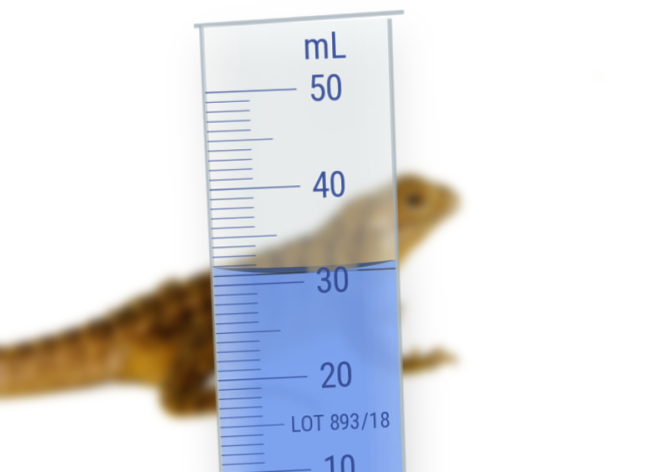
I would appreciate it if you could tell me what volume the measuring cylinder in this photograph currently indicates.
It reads 31 mL
